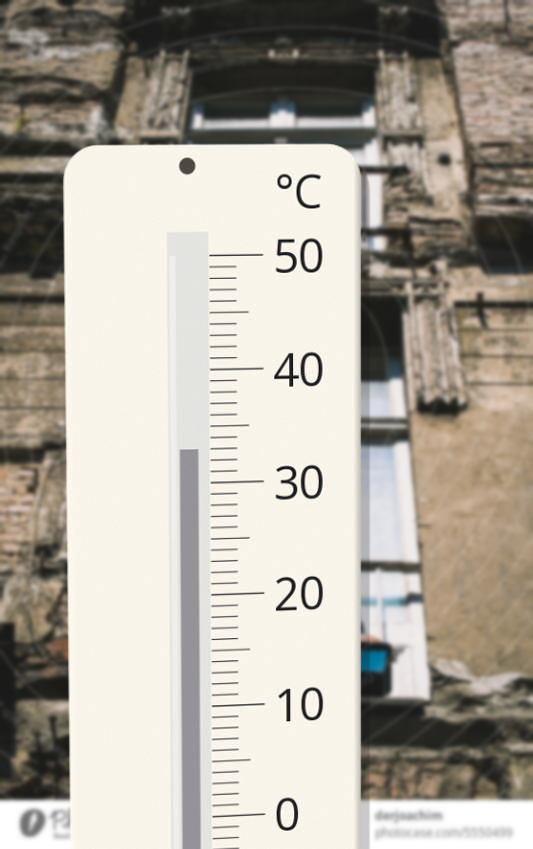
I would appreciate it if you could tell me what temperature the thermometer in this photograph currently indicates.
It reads 33 °C
